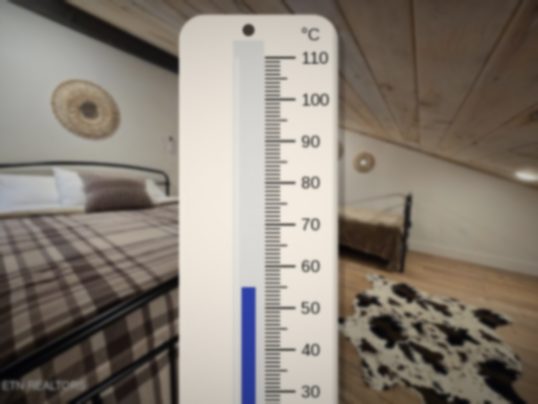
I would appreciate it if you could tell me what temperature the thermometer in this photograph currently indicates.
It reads 55 °C
